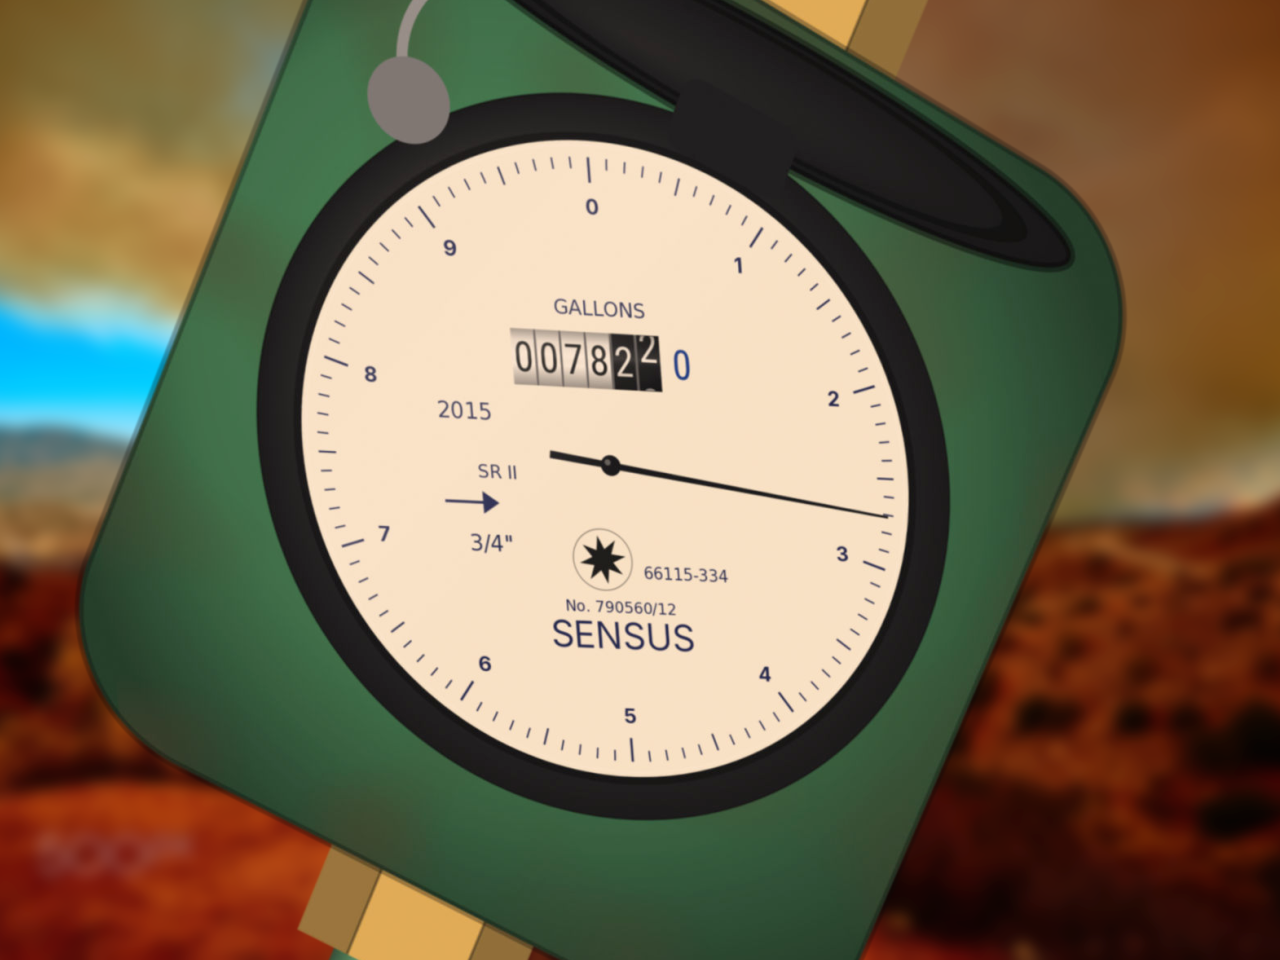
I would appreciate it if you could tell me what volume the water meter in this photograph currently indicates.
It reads 78222.7 gal
